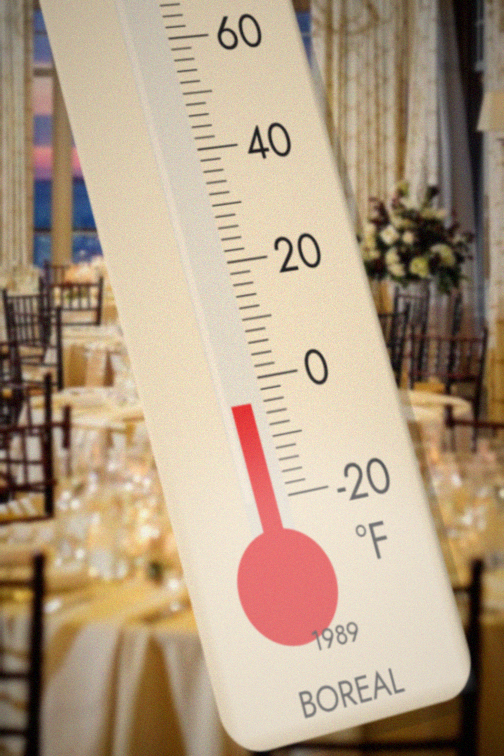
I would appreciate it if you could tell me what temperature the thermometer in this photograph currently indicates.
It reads -4 °F
